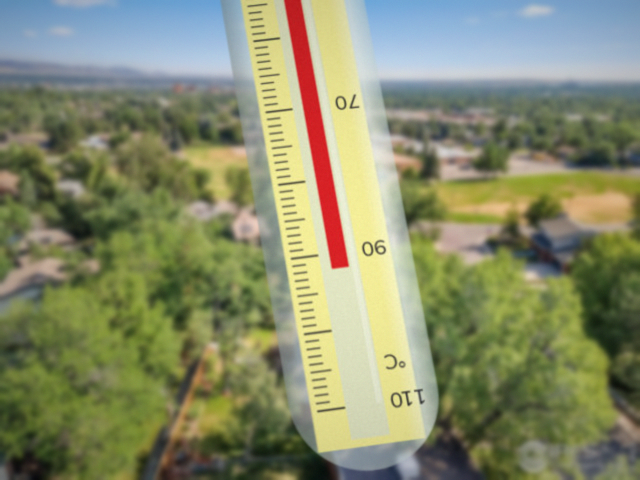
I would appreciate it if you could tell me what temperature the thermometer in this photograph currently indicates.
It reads 92 °C
